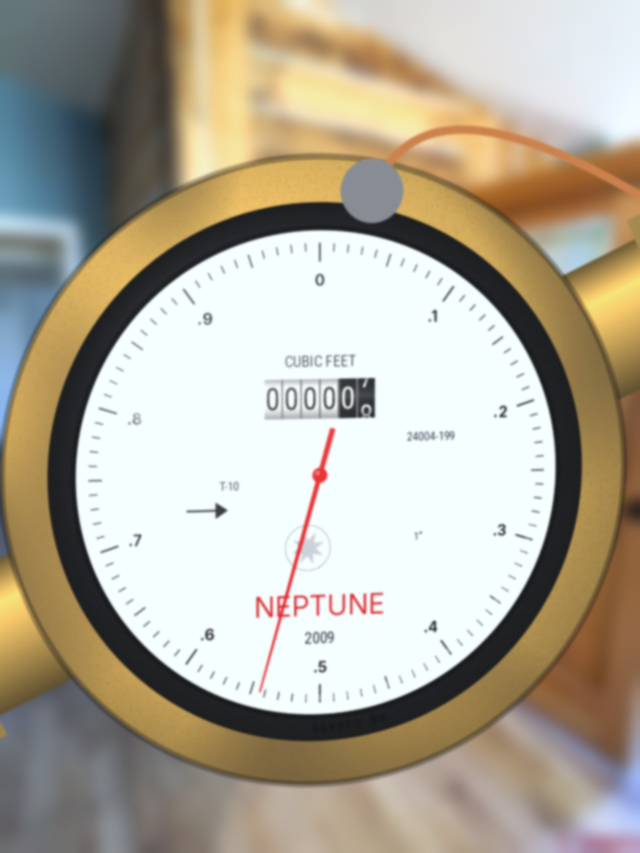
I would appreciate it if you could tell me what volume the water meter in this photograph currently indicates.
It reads 7.54 ft³
